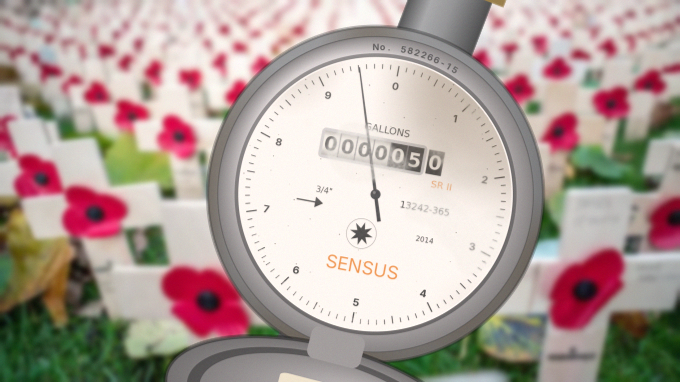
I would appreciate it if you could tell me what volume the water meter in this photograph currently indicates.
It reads 49.5 gal
